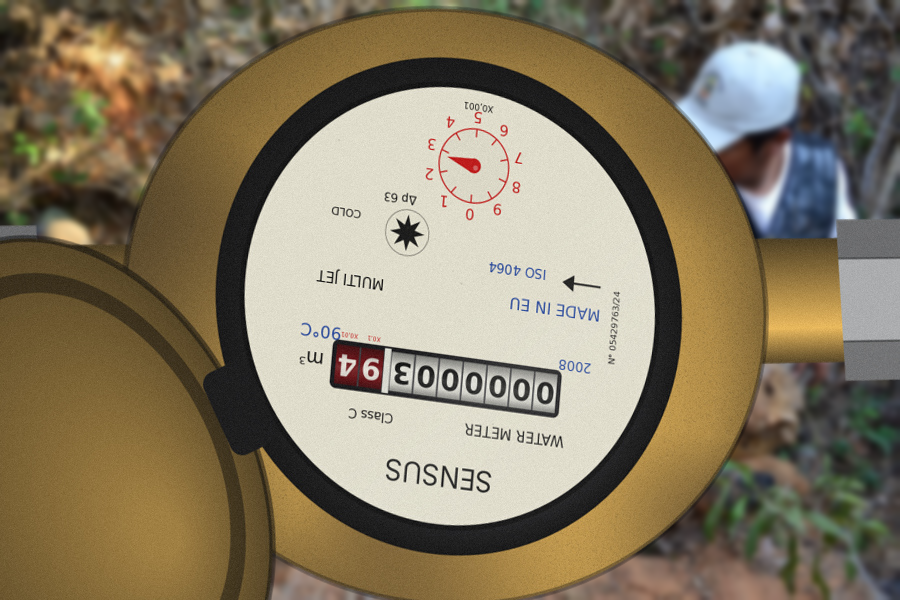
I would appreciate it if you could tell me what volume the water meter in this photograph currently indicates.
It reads 3.942 m³
